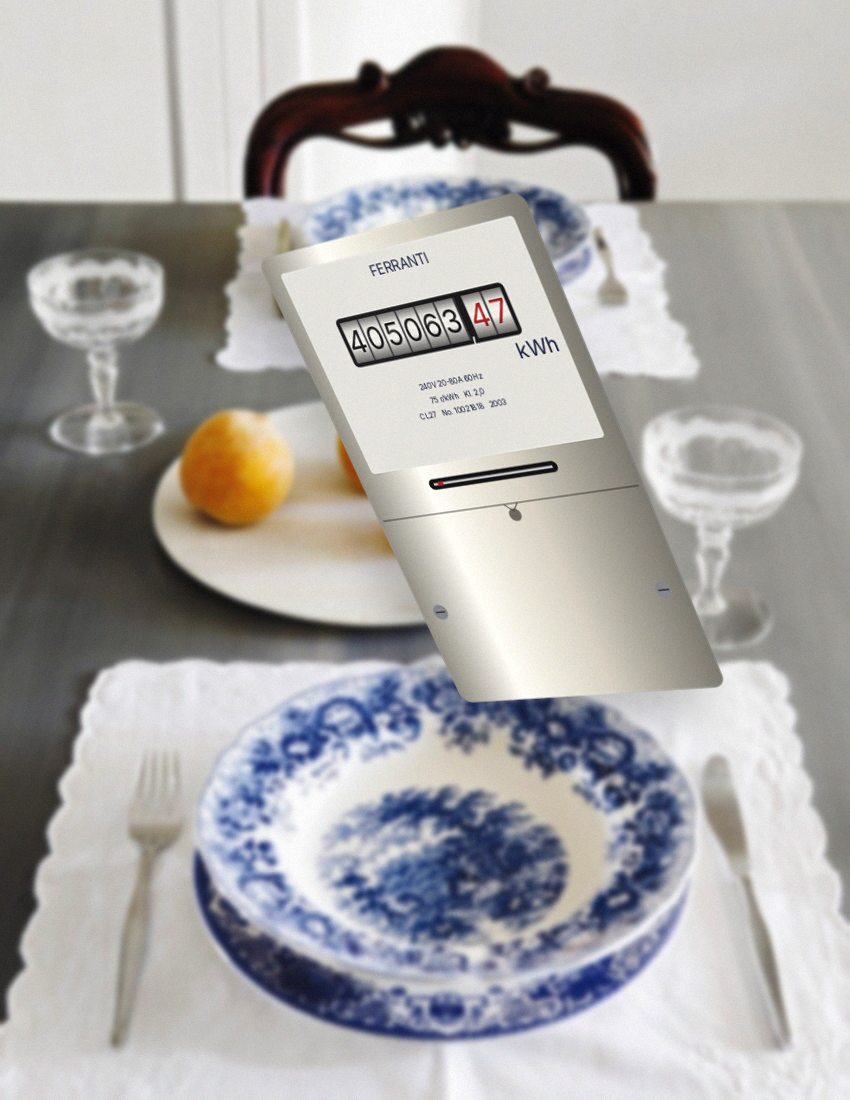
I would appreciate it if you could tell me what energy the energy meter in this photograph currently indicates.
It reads 405063.47 kWh
